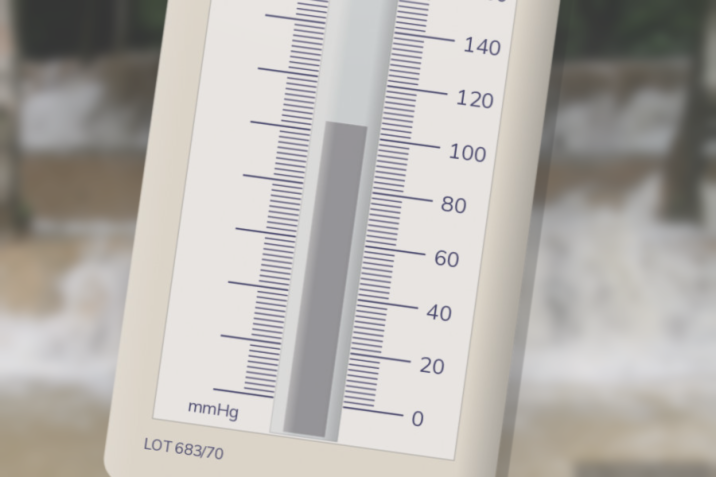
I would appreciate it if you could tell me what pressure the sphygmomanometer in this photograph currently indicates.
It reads 104 mmHg
